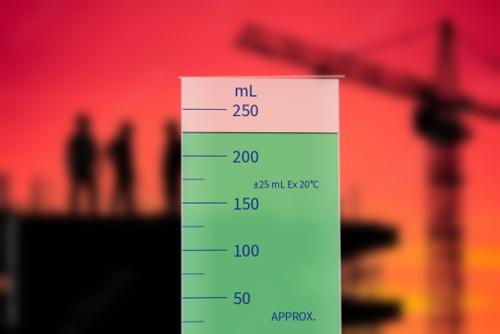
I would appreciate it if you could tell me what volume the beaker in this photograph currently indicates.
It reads 225 mL
